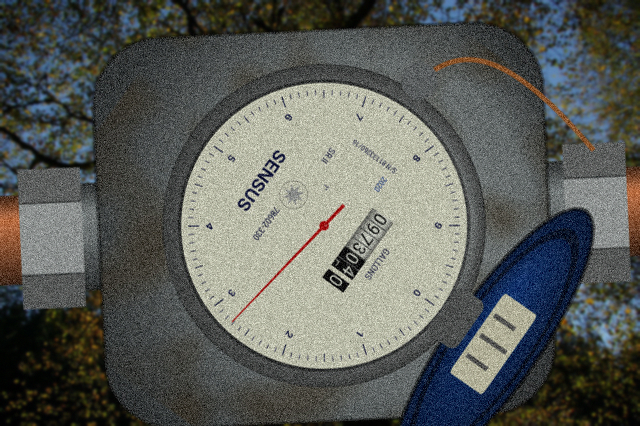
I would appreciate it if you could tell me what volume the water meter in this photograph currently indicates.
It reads 973042.7 gal
